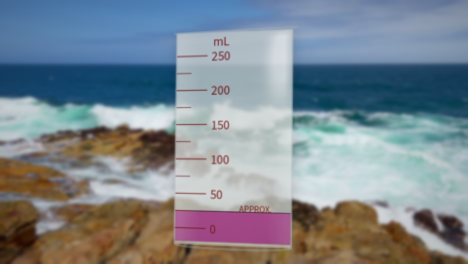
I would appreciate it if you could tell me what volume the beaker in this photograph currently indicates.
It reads 25 mL
